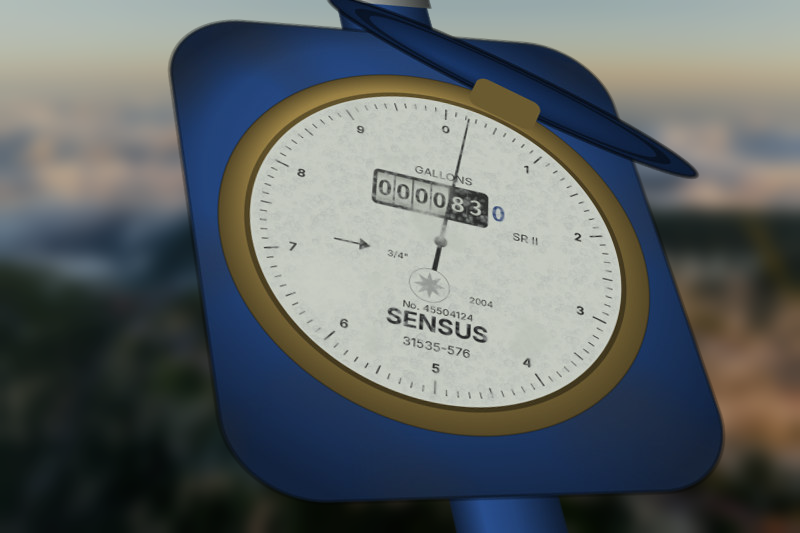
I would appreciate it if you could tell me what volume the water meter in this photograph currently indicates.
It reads 830.2 gal
